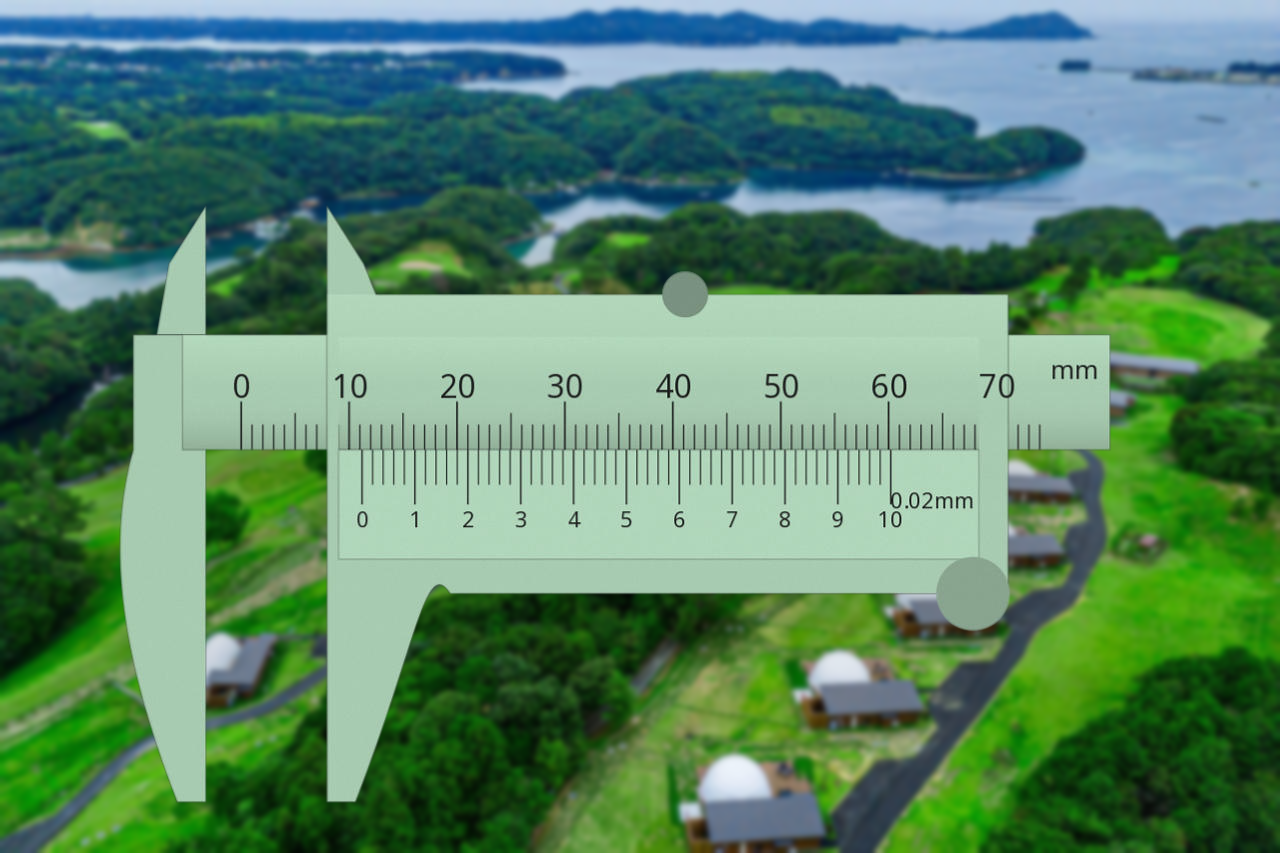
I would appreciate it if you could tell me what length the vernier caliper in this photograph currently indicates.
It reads 11.2 mm
